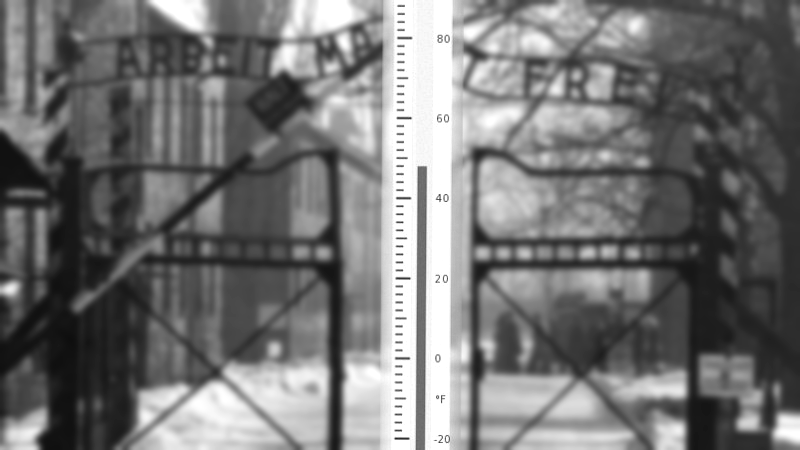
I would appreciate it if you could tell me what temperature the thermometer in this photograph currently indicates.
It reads 48 °F
